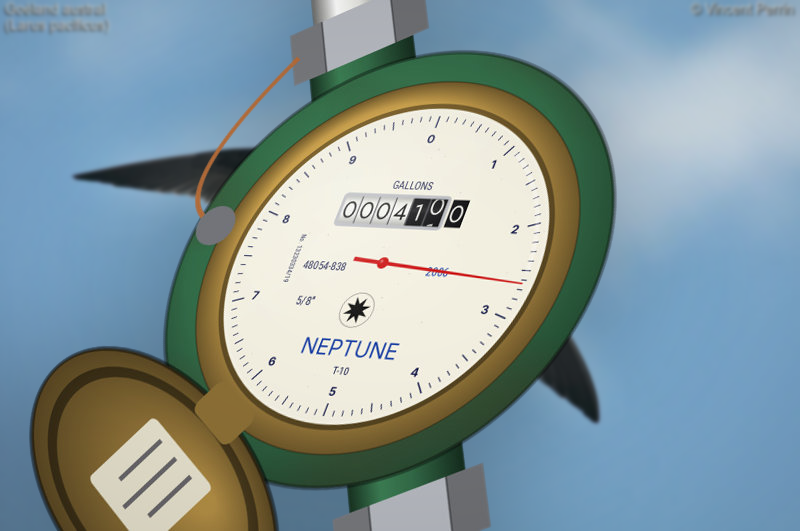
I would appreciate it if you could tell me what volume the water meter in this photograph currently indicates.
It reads 4102.6 gal
